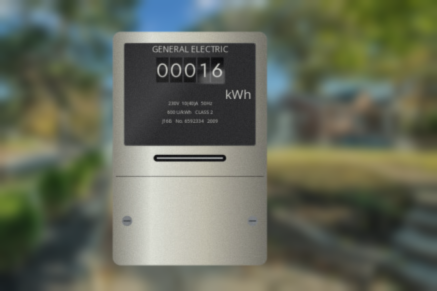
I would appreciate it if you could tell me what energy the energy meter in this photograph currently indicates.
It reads 16 kWh
